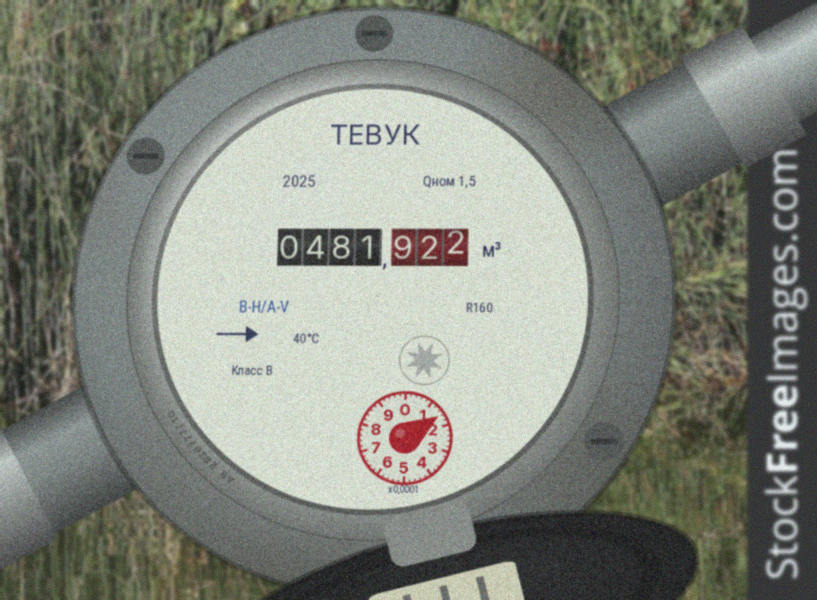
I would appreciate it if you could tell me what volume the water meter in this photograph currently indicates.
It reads 481.9221 m³
